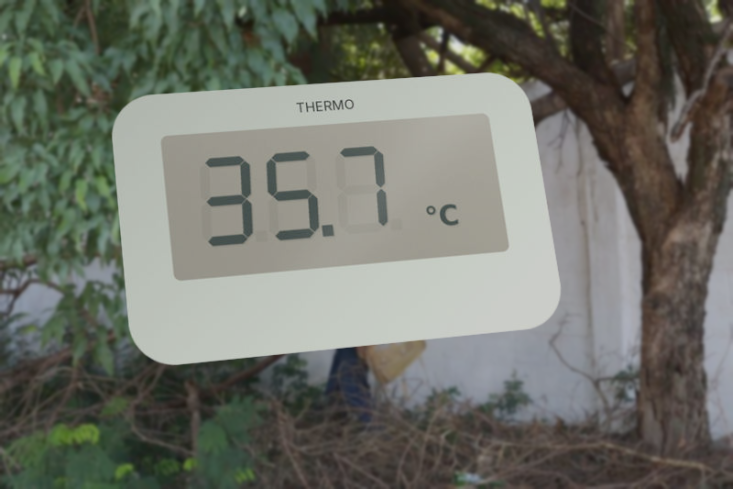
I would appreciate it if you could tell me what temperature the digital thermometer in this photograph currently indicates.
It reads 35.7 °C
